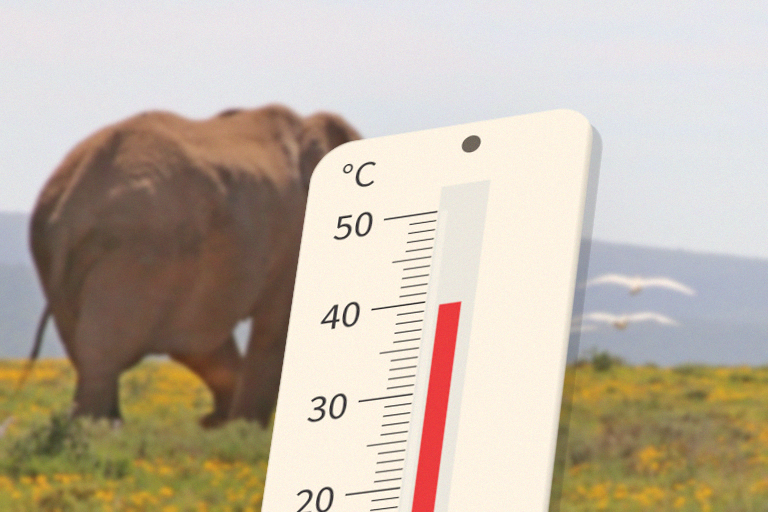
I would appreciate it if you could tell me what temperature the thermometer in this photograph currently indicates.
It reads 39.5 °C
